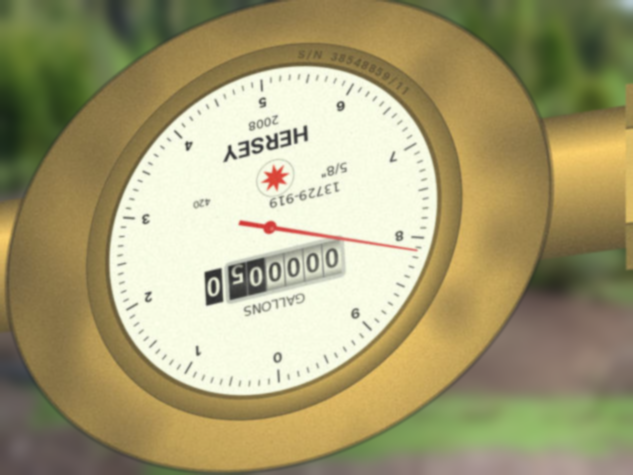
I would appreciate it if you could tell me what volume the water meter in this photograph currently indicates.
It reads 48.1 gal
